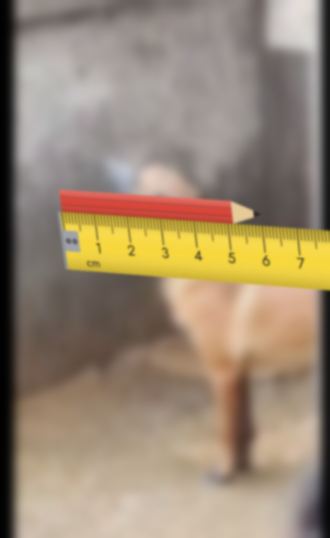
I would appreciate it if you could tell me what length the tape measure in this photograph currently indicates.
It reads 6 cm
